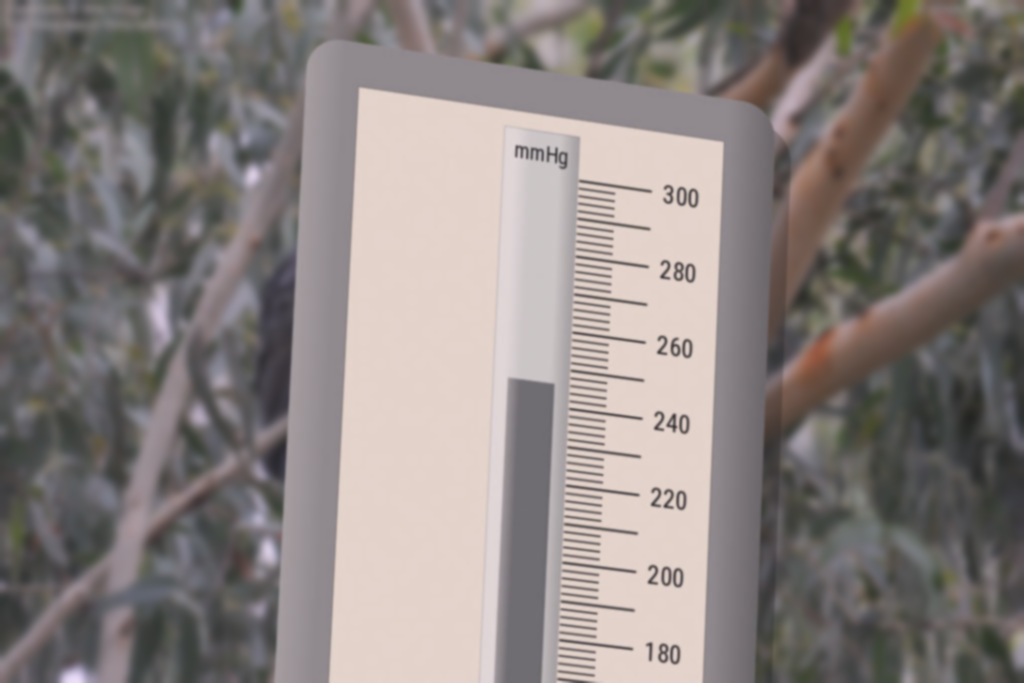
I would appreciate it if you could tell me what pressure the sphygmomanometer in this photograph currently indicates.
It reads 246 mmHg
